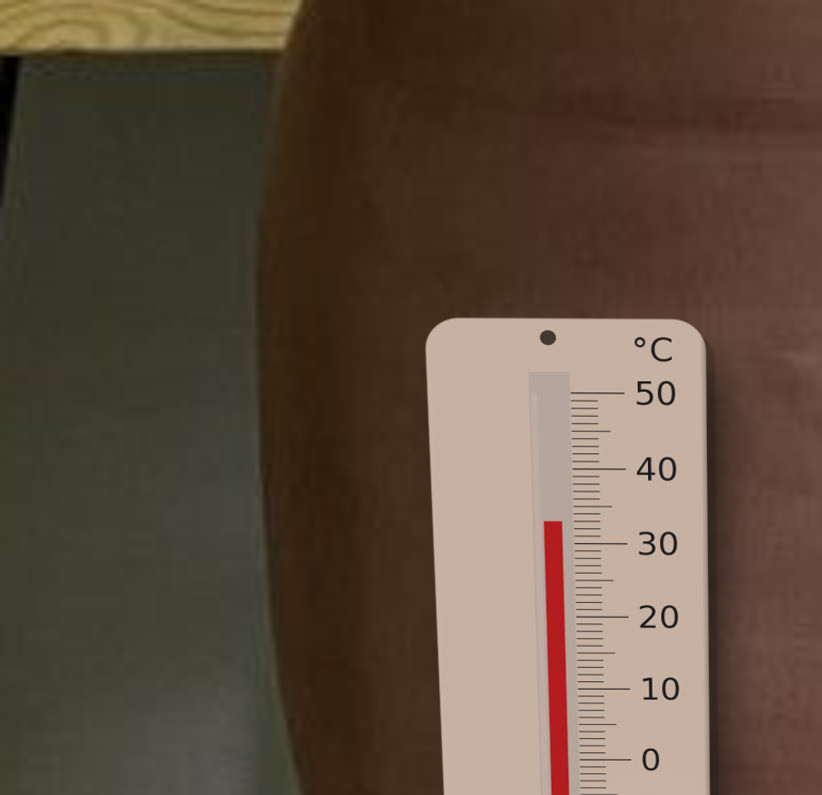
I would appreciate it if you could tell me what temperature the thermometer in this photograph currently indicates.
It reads 33 °C
